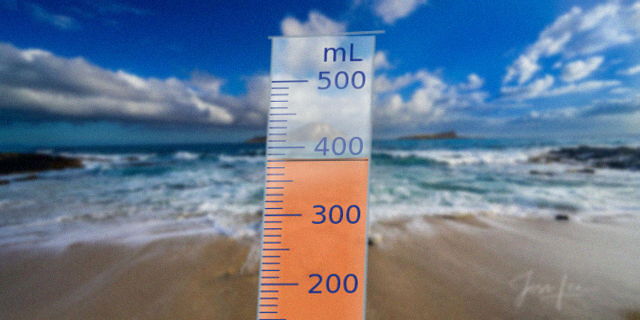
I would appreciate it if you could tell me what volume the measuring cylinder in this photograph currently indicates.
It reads 380 mL
